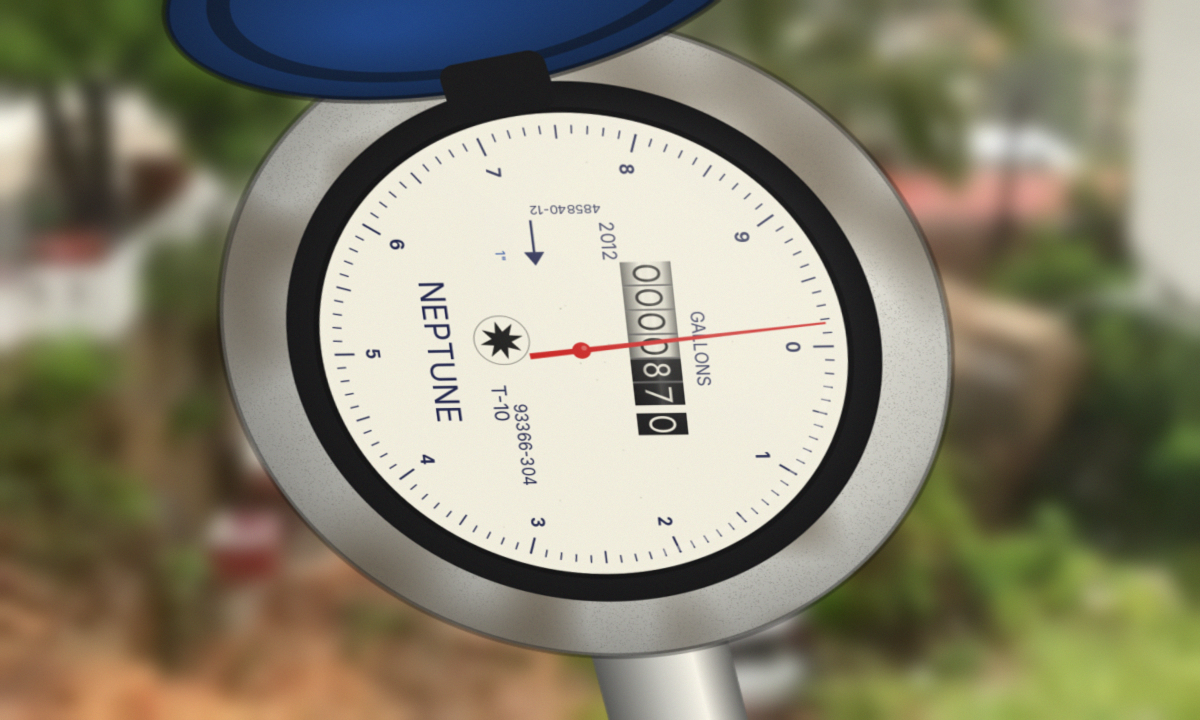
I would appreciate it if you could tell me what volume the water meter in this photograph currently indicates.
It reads 869.8 gal
